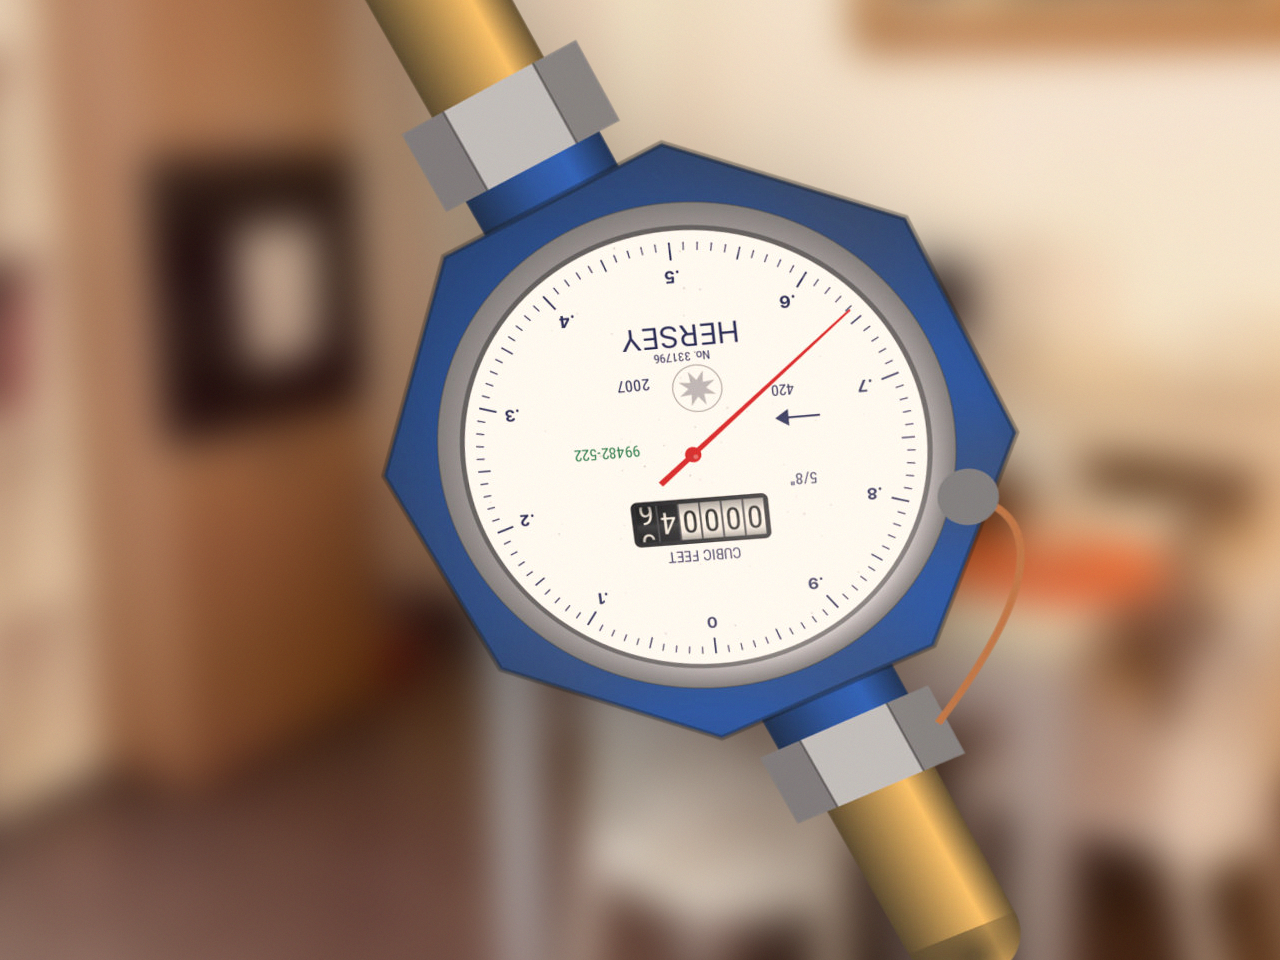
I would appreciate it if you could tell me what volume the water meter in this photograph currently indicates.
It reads 45.64 ft³
